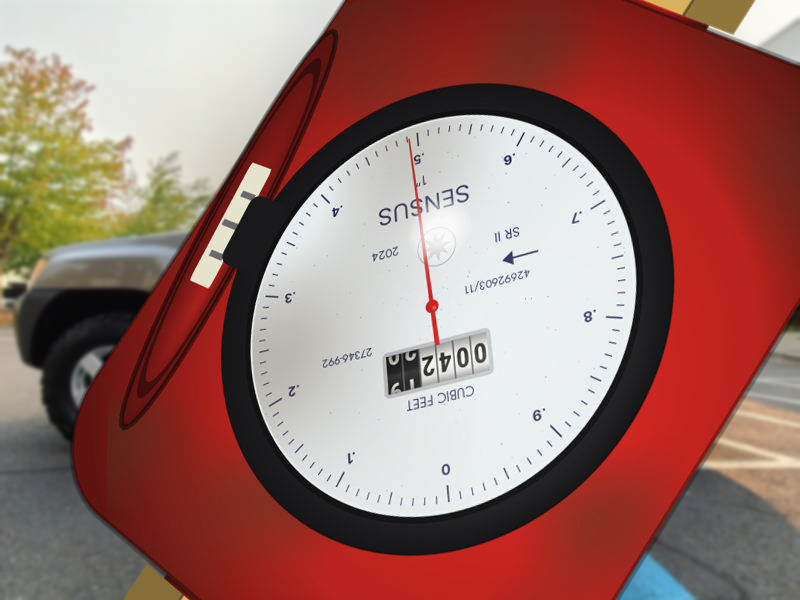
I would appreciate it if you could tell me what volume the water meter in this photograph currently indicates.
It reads 4219.49 ft³
